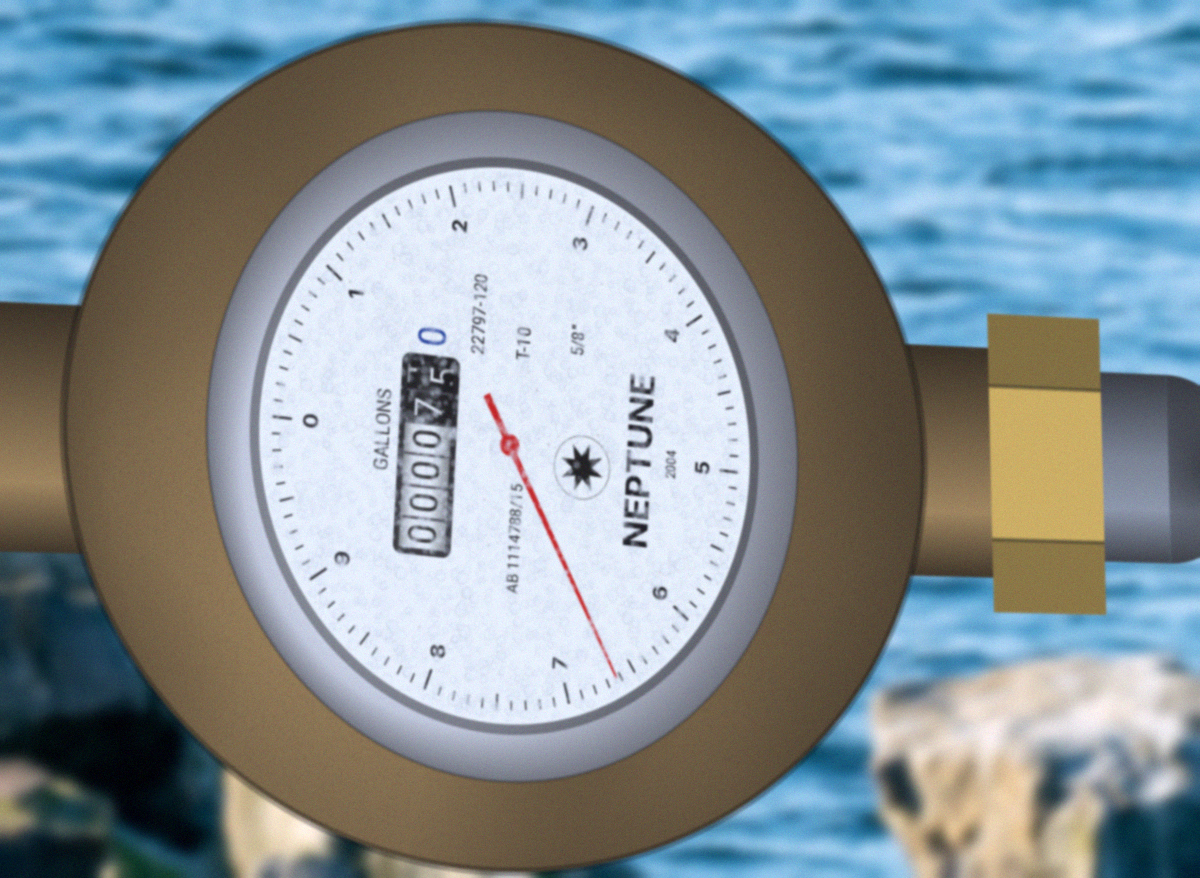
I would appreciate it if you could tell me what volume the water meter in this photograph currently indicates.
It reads 746.6 gal
